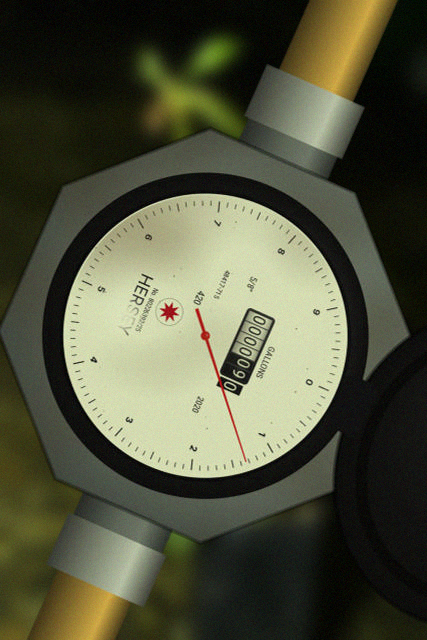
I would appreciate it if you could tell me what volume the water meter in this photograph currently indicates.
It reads 91.3 gal
